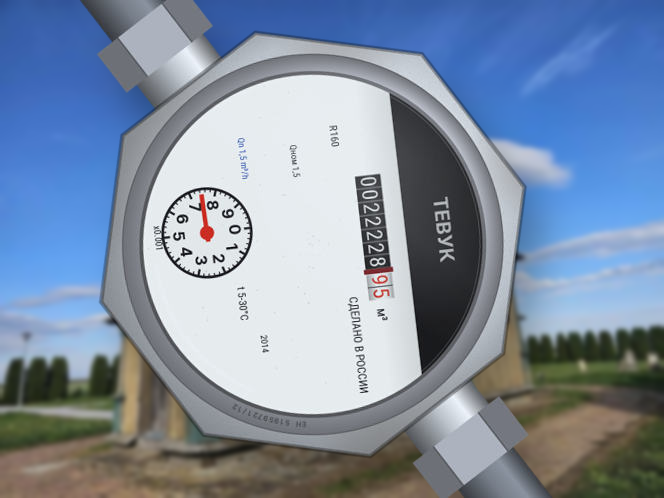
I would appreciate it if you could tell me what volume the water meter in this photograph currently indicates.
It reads 22228.957 m³
